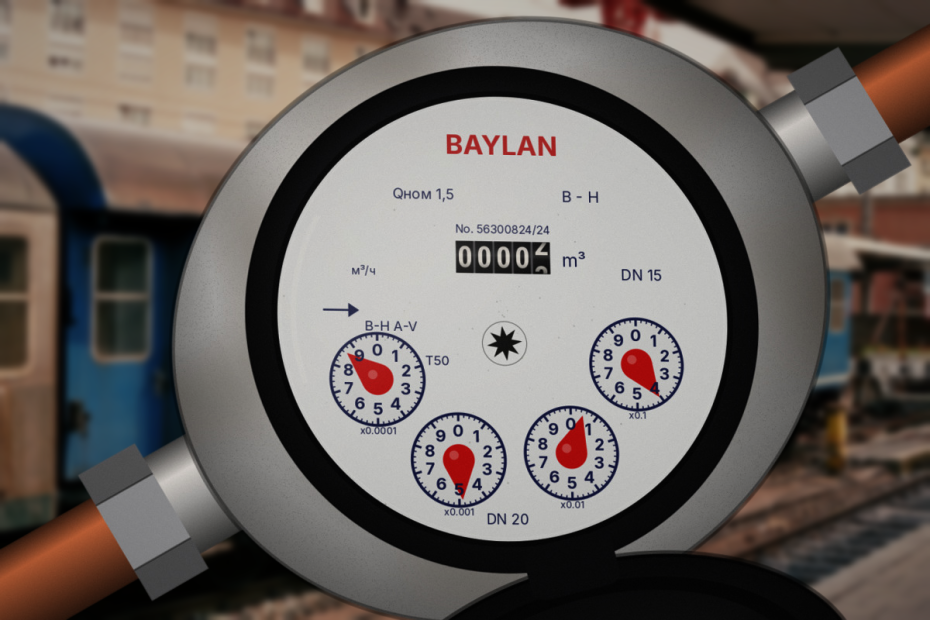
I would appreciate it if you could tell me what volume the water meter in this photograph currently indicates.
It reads 2.4048 m³
